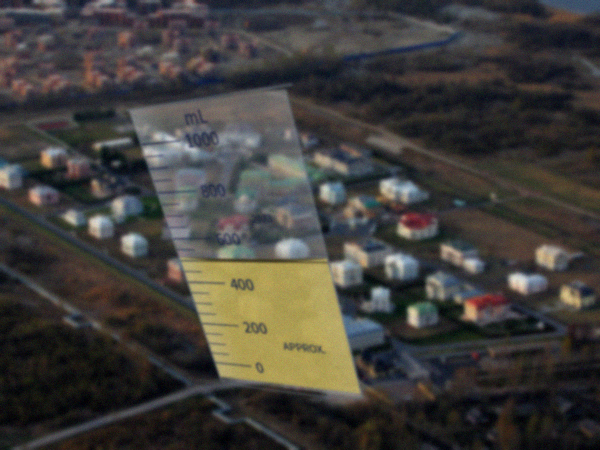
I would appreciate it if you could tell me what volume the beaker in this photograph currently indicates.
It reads 500 mL
